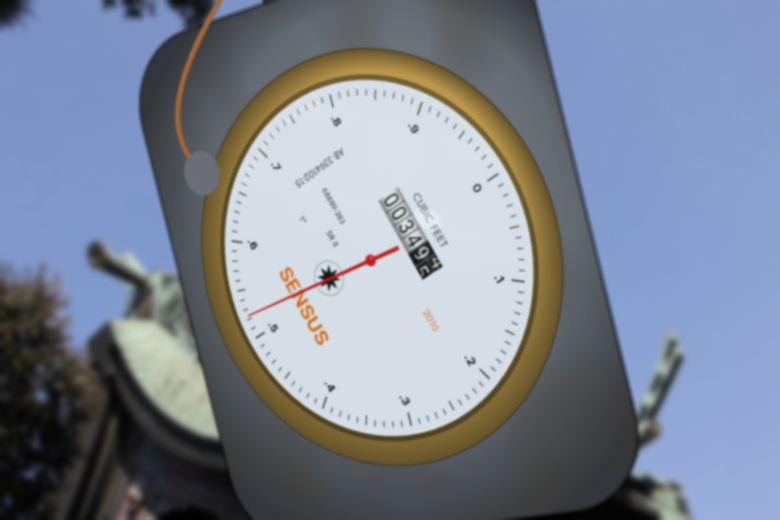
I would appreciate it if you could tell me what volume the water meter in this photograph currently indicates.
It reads 3494.52 ft³
